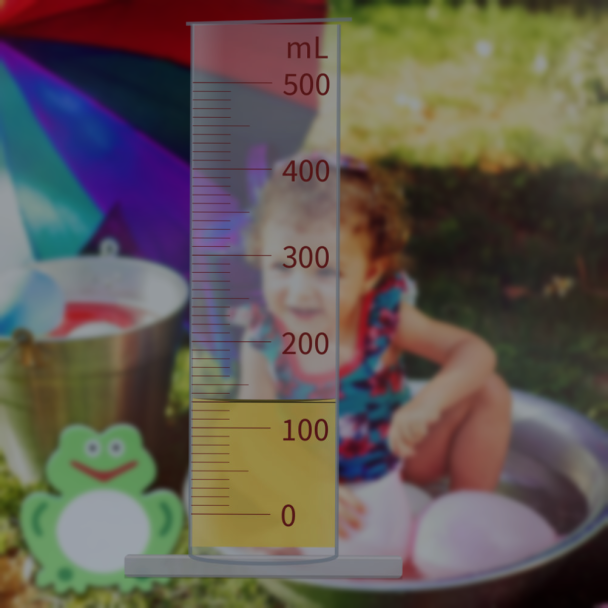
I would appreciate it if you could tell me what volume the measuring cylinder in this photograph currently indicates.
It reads 130 mL
